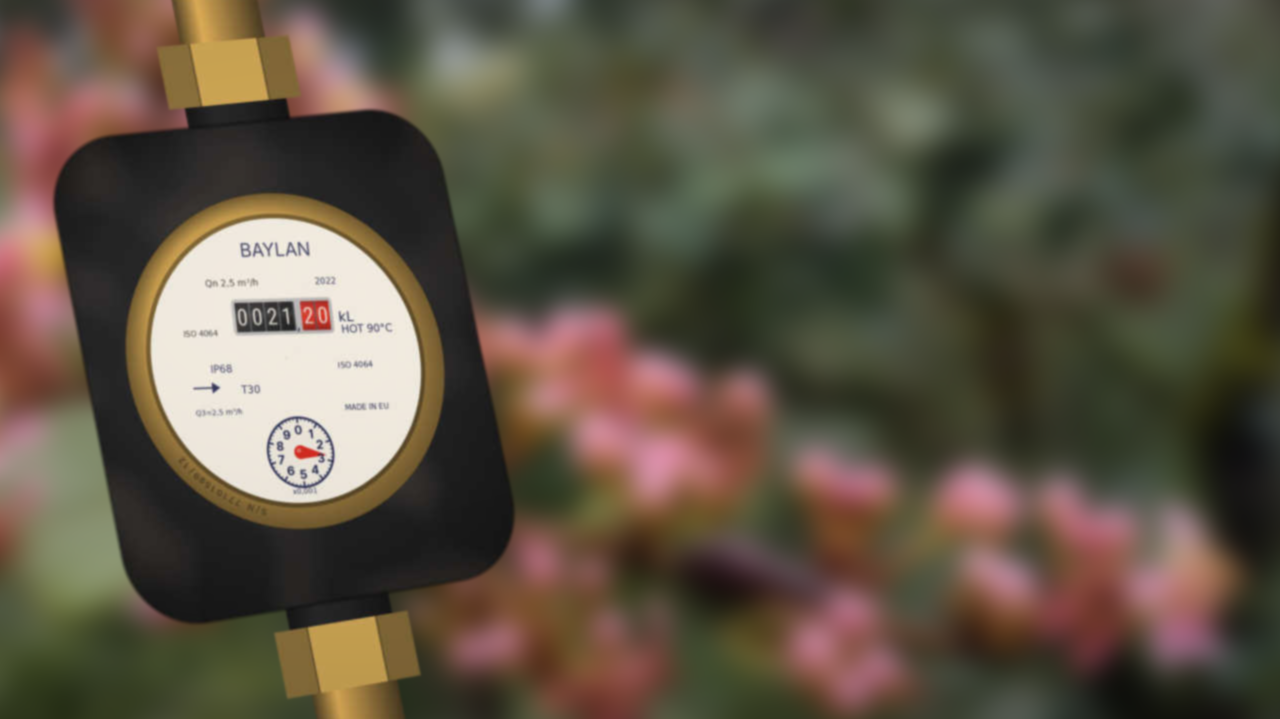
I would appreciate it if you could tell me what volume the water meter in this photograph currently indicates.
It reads 21.202 kL
